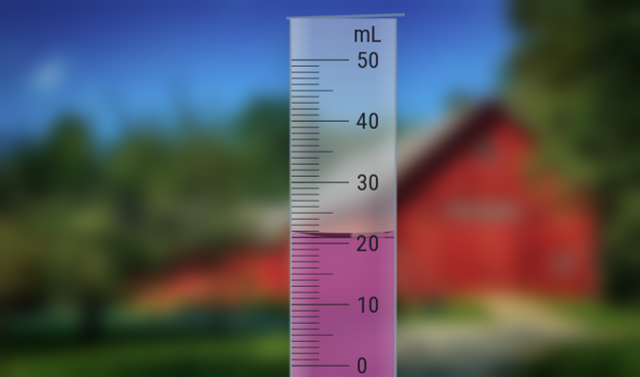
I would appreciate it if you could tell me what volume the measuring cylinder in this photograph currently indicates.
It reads 21 mL
